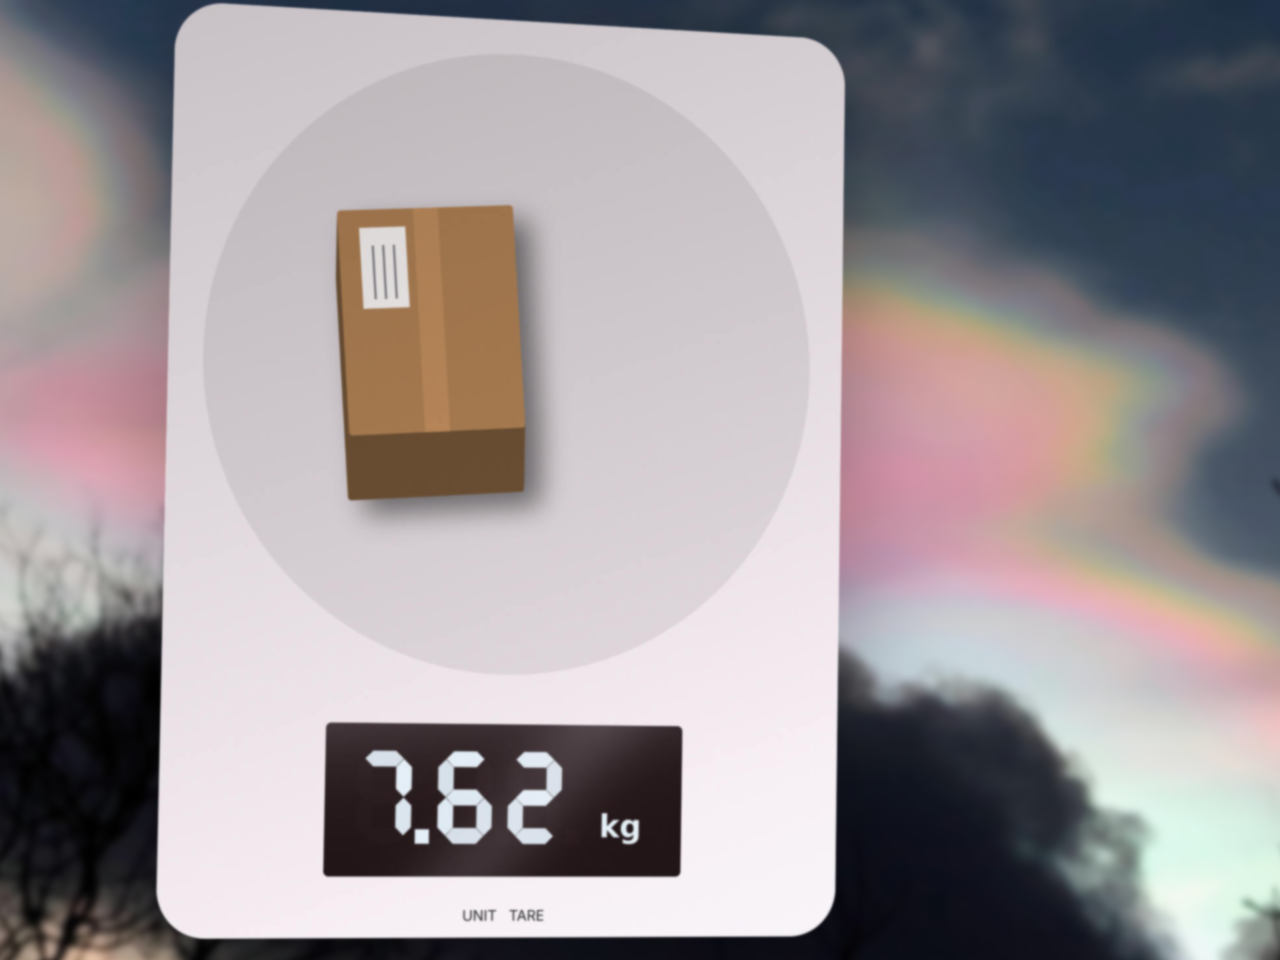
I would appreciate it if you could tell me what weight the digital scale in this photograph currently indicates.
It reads 7.62 kg
